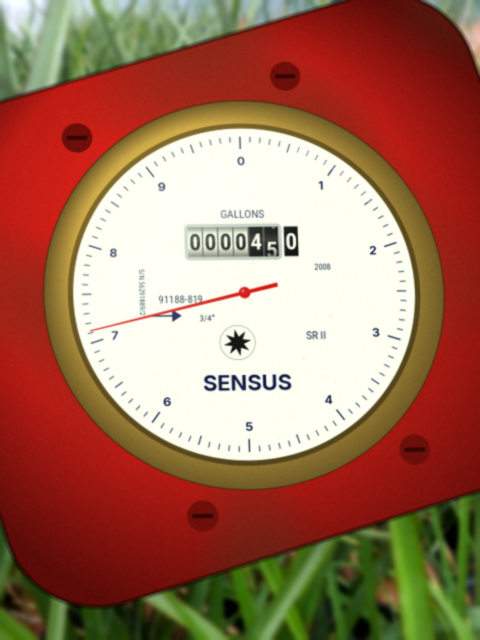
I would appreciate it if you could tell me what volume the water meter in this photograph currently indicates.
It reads 447.1 gal
